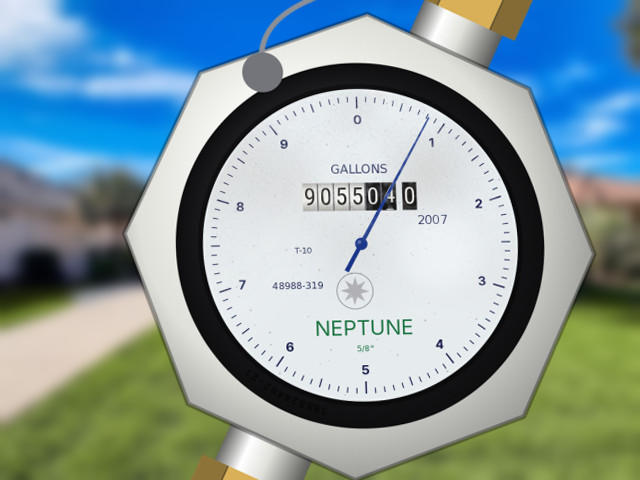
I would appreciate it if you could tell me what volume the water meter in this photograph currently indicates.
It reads 9055040.8 gal
